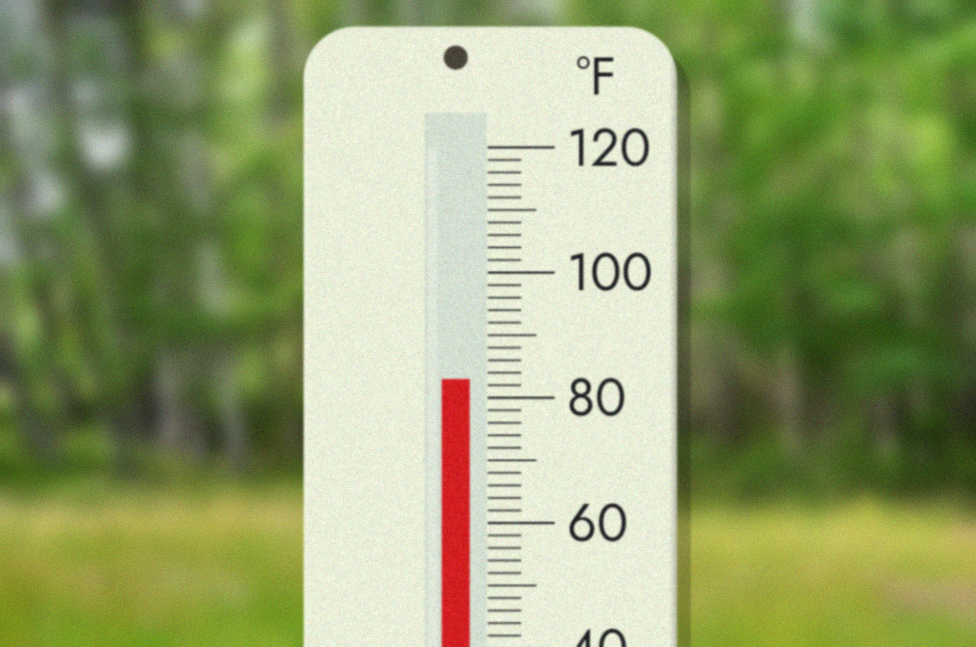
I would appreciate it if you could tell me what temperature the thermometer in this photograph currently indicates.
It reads 83 °F
